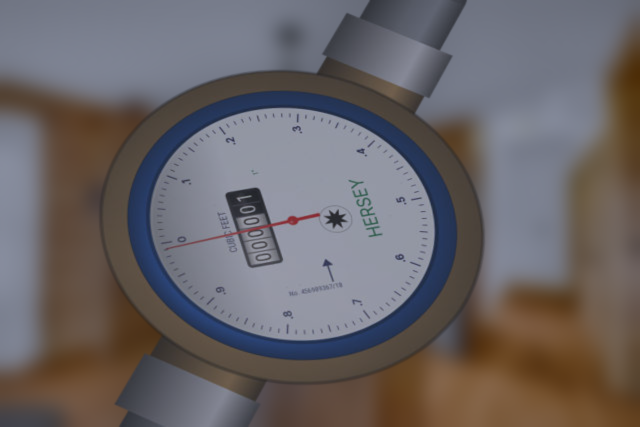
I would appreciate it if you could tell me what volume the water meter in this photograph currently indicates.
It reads 0.99 ft³
